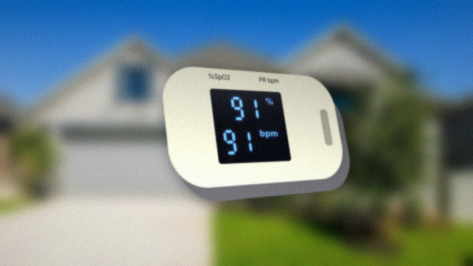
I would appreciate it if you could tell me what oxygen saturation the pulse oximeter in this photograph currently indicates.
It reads 91 %
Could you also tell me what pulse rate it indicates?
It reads 91 bpm
